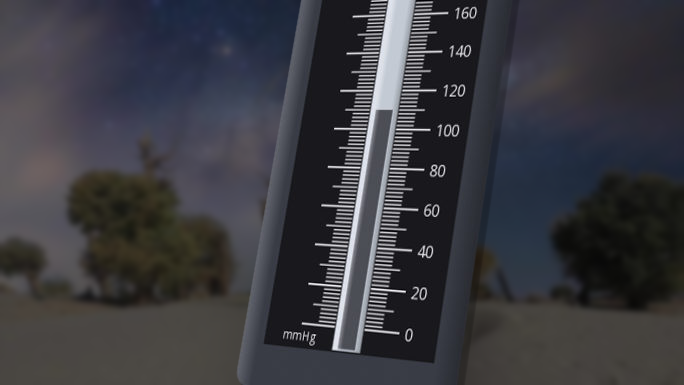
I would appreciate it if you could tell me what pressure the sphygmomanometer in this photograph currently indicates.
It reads 110 mmHg
